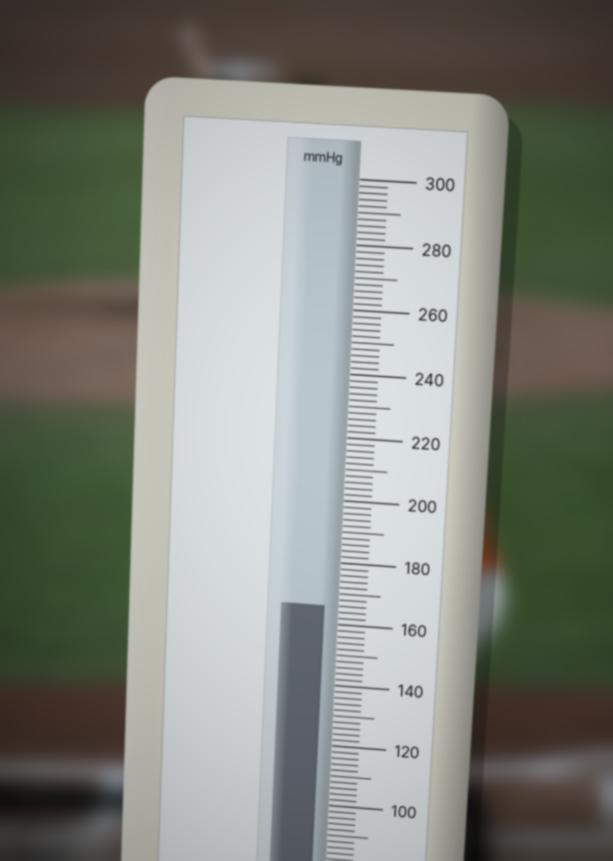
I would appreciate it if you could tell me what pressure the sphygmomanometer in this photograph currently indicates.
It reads 166 mmHg
